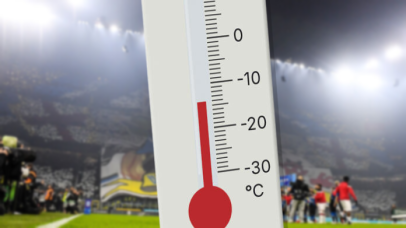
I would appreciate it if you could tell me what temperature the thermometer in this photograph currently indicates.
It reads -14 °C
